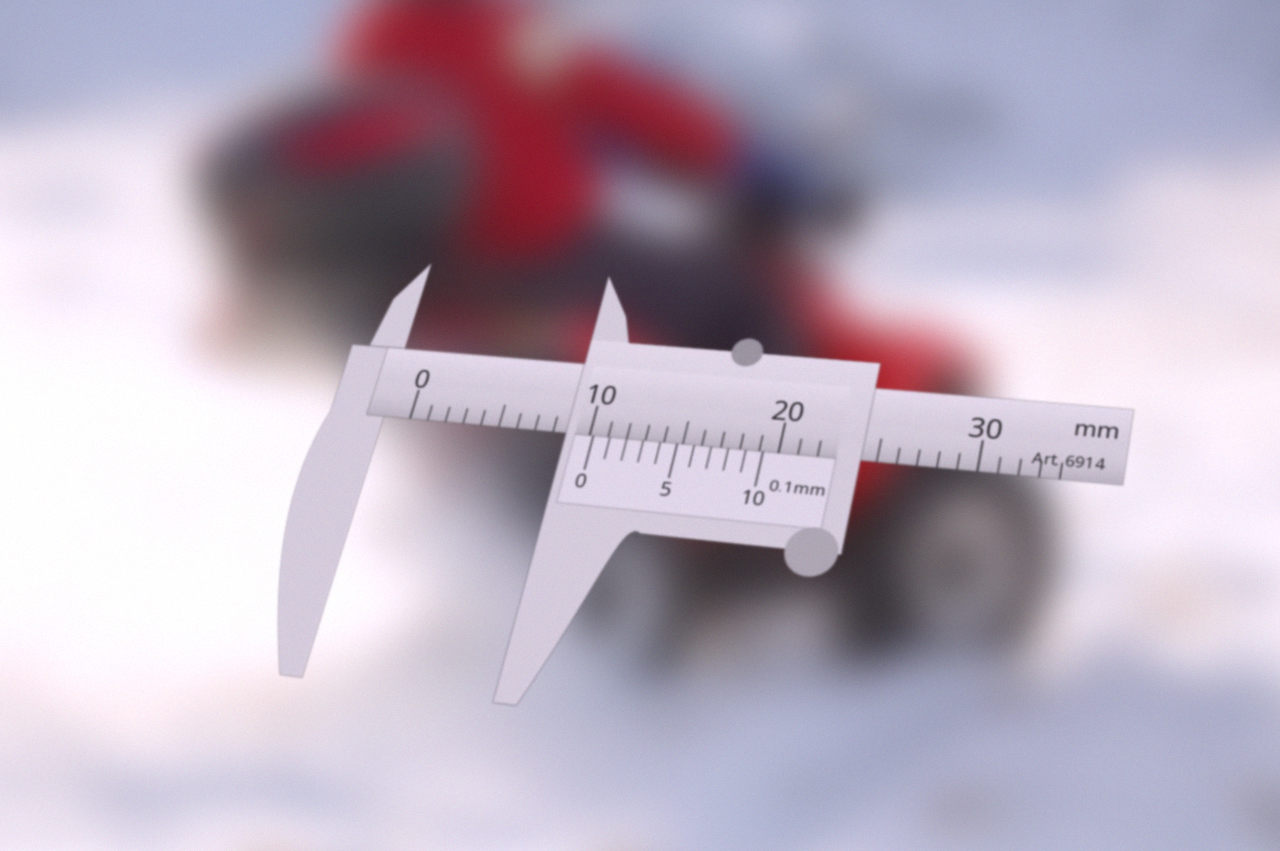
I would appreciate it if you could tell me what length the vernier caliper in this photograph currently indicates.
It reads 10.2 mm
